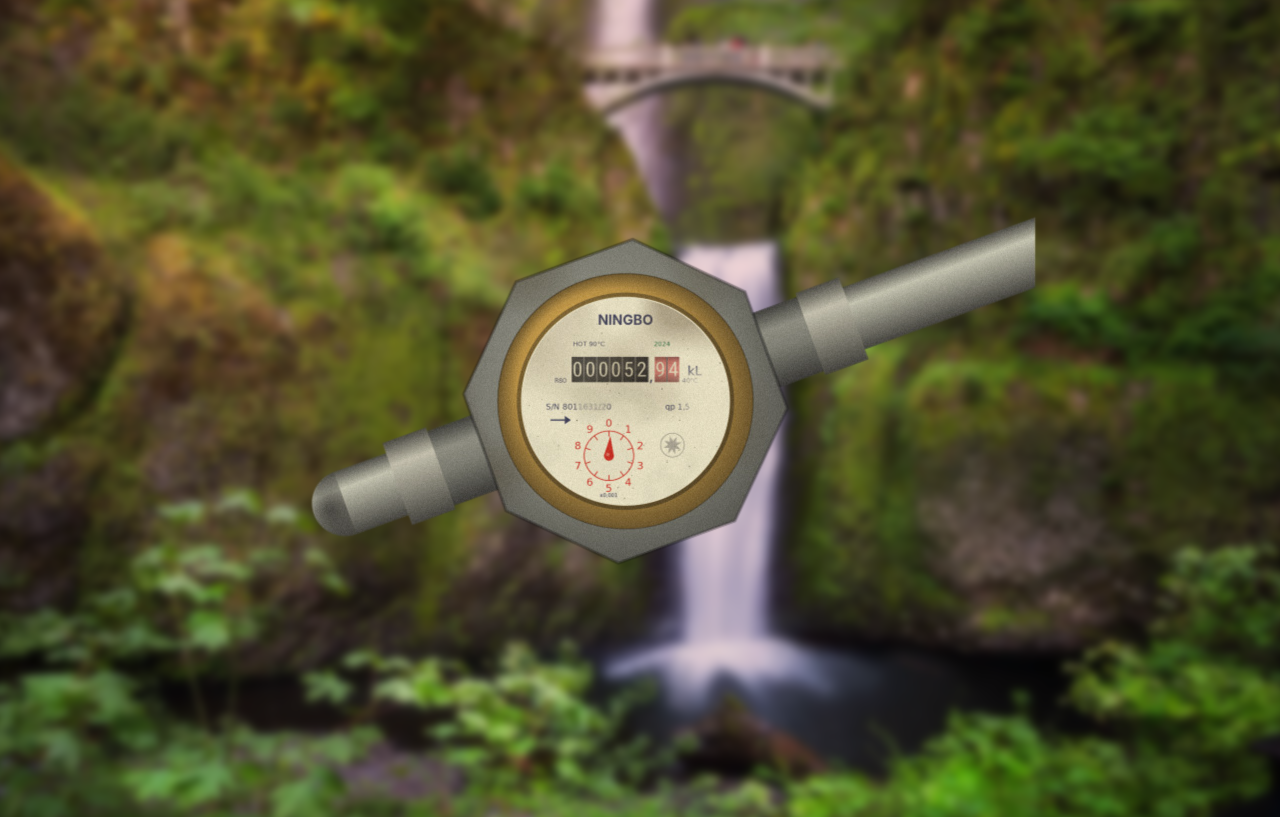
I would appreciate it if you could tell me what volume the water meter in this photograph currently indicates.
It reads 52.940 kL
